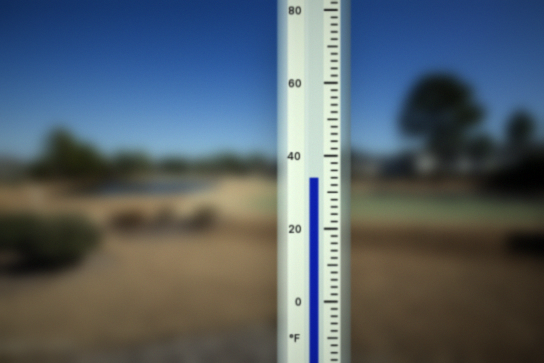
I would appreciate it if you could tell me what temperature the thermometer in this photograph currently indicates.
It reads 34 °F
